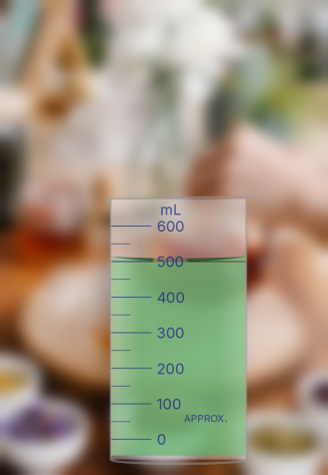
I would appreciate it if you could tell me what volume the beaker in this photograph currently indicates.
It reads 500 mL
